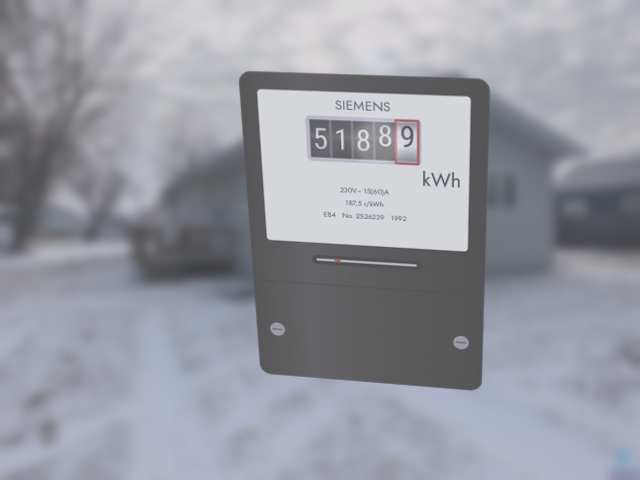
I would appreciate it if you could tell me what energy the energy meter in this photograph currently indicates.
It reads 5188.9 kWh
